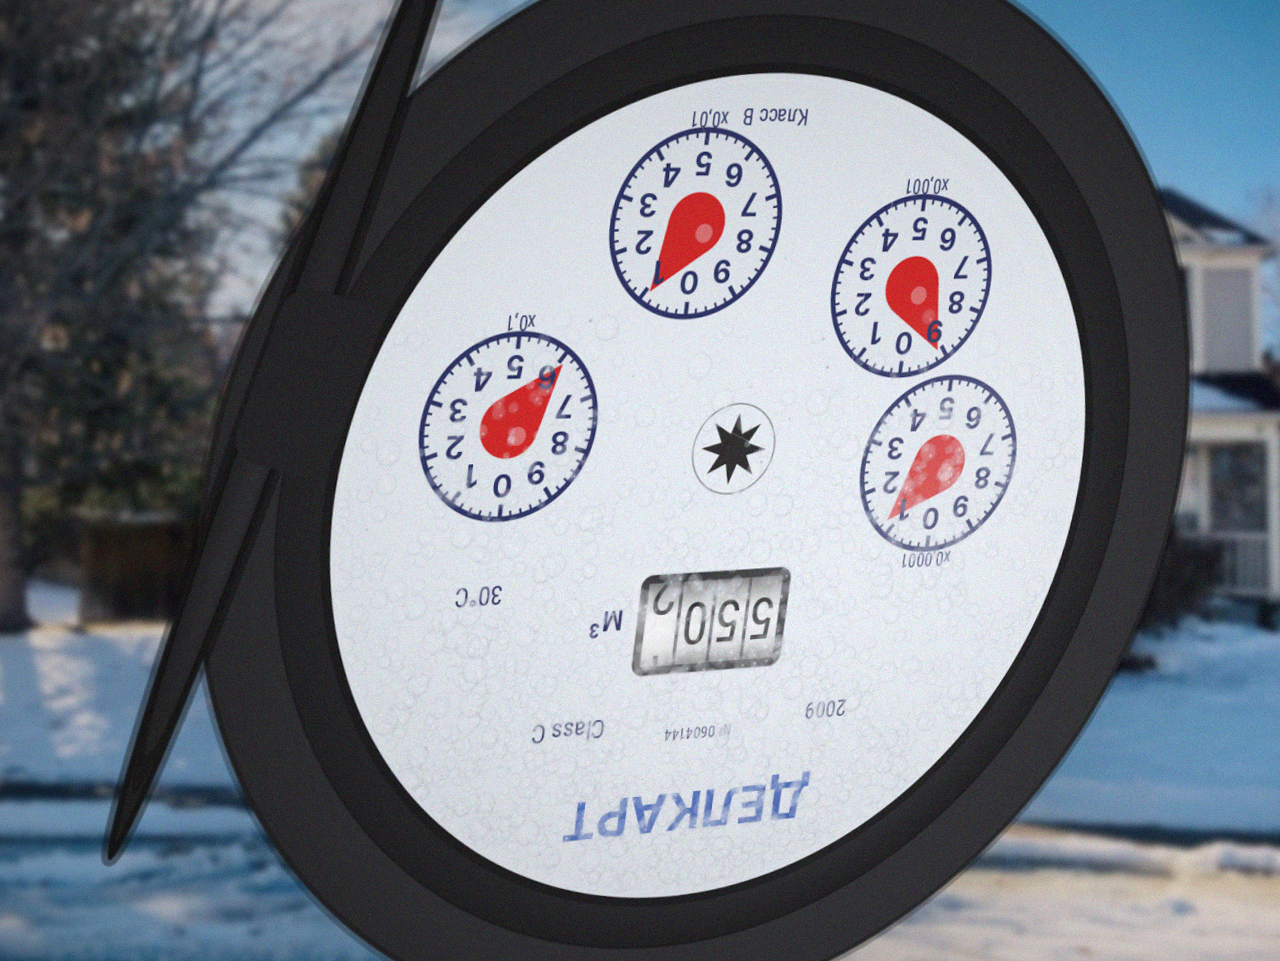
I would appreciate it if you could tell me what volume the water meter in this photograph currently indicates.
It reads 5501.6091 m³
